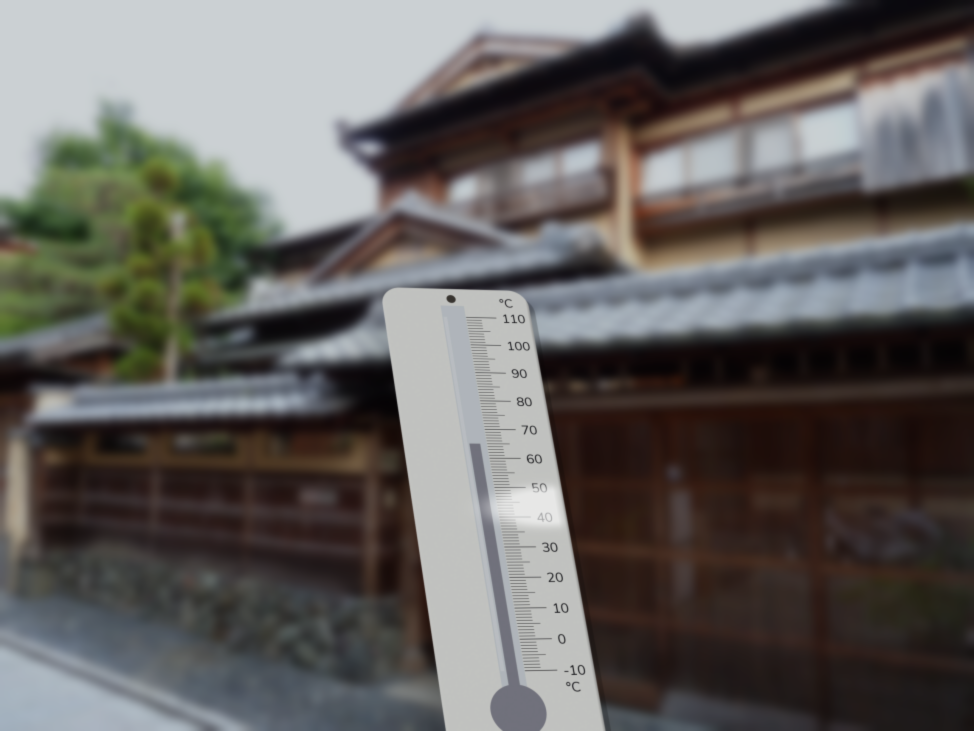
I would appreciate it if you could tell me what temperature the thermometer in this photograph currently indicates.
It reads 65 °C
